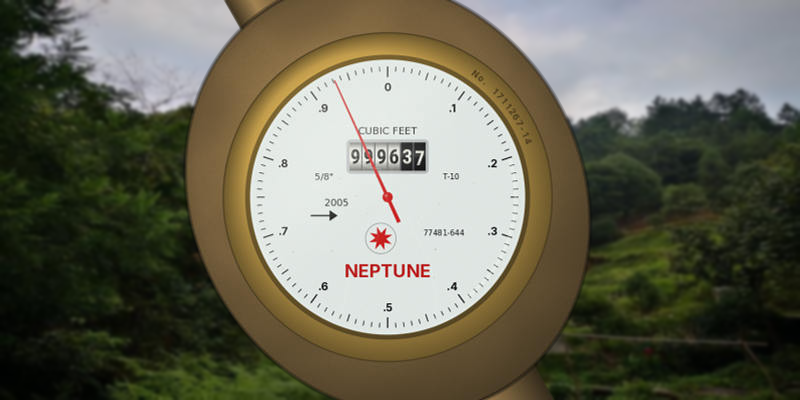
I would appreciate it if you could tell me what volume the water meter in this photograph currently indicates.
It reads 999636.93 ft³
